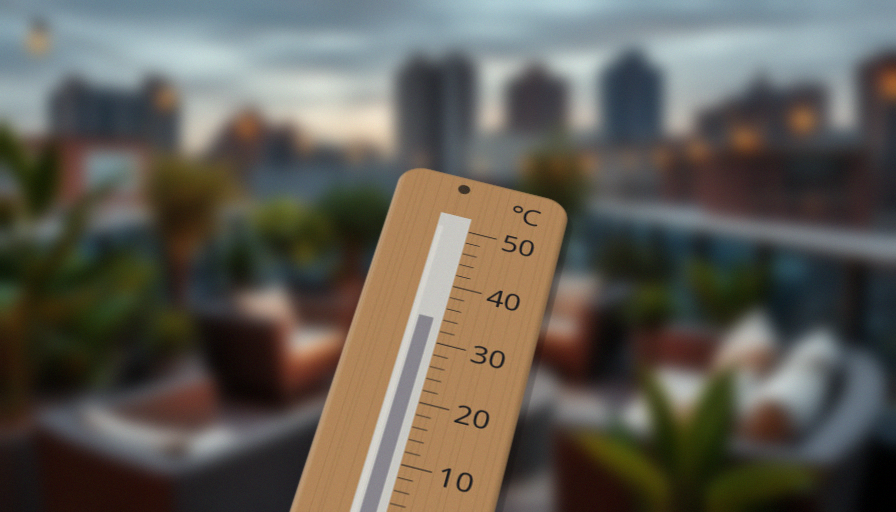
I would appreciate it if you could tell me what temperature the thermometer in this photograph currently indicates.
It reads 34 °C
